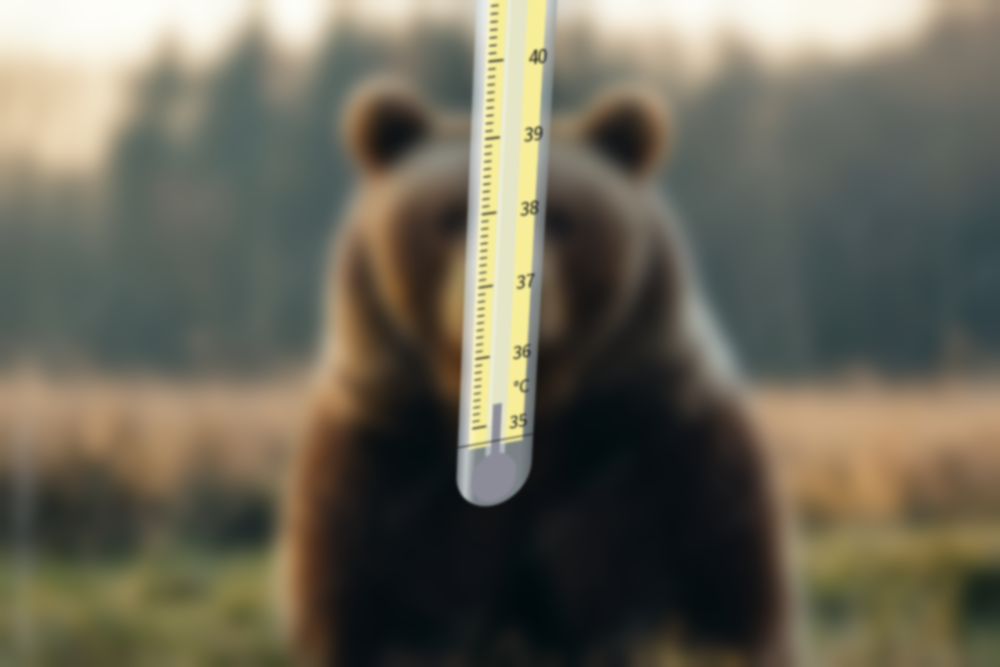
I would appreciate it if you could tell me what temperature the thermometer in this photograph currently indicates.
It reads 35.3 °C
